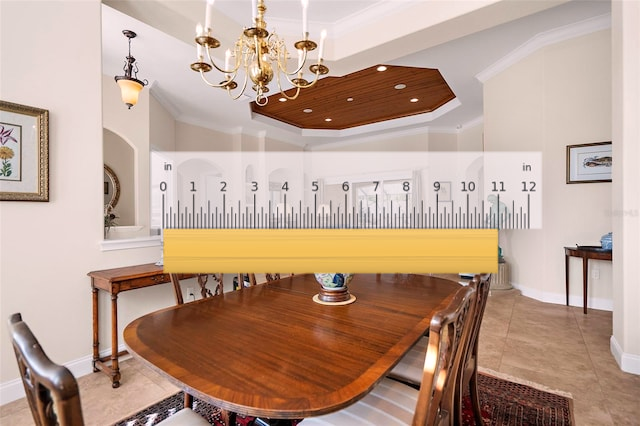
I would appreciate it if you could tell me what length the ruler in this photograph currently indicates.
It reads 11 in
